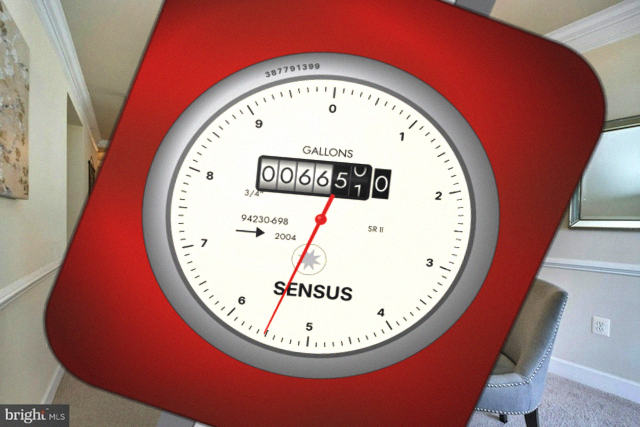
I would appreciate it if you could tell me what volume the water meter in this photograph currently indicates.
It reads 66505.5 gal
